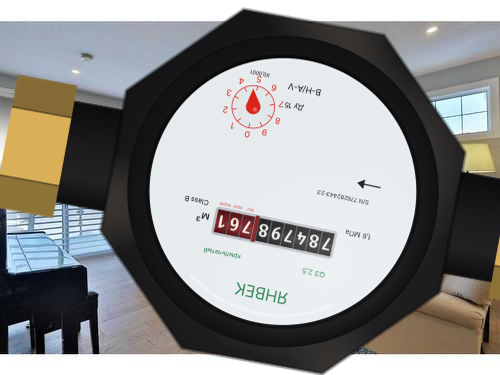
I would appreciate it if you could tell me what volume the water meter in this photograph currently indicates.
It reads 784798.7614 m³
